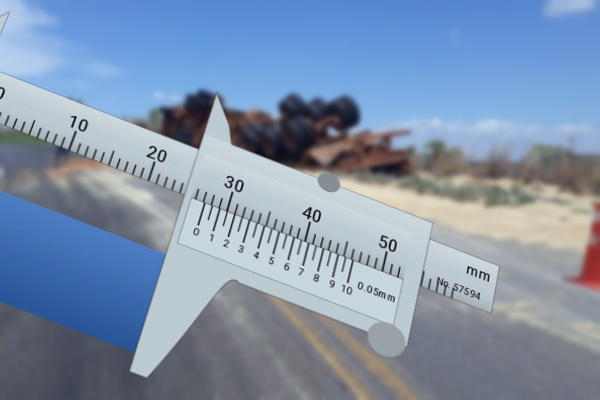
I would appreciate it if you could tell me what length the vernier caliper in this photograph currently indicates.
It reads 27.2 mm
